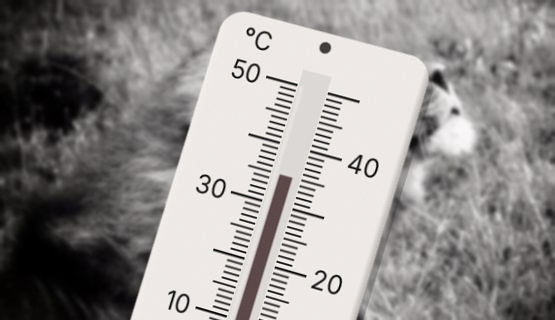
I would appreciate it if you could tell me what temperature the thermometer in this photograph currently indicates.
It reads 35 °C
